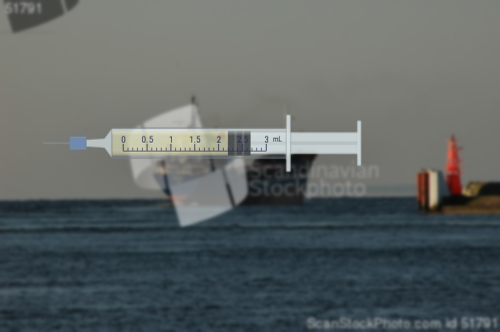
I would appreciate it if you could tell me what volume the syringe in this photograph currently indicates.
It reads 2.2 mL
